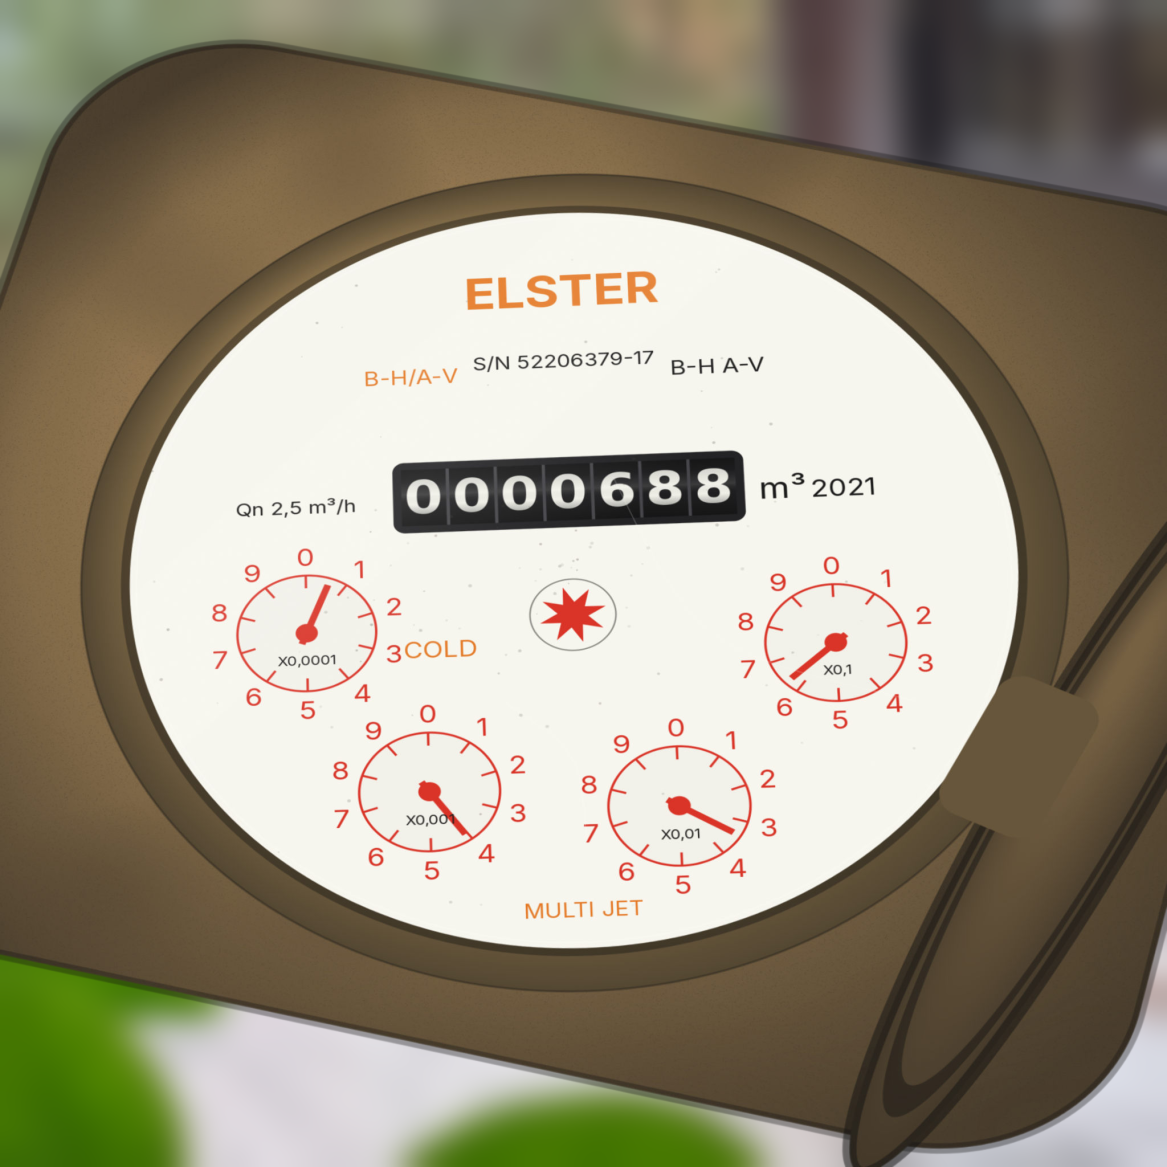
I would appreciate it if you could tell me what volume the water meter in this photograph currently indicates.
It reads 688.6340 m³
